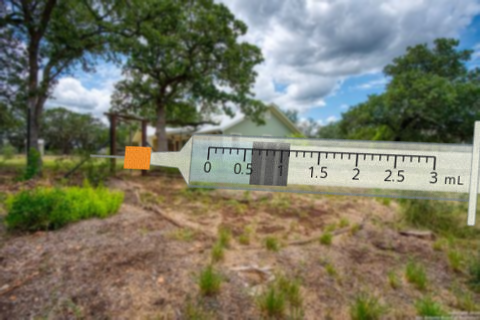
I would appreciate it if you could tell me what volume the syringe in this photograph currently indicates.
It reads 0.6 mL
